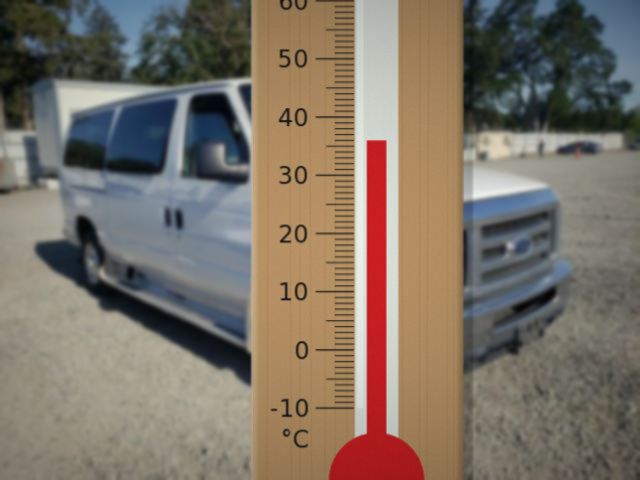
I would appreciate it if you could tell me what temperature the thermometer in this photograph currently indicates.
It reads 36 °C
